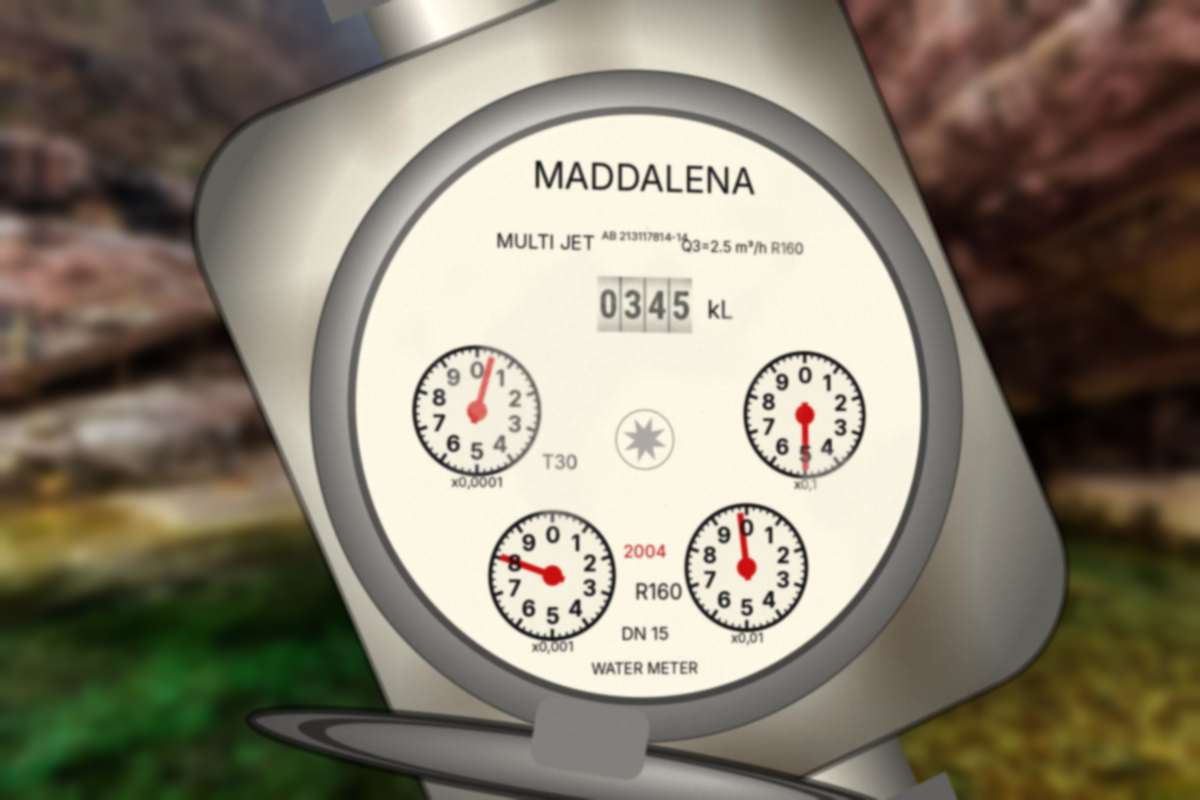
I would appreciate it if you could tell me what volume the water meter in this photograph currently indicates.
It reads 345.4980 kL
